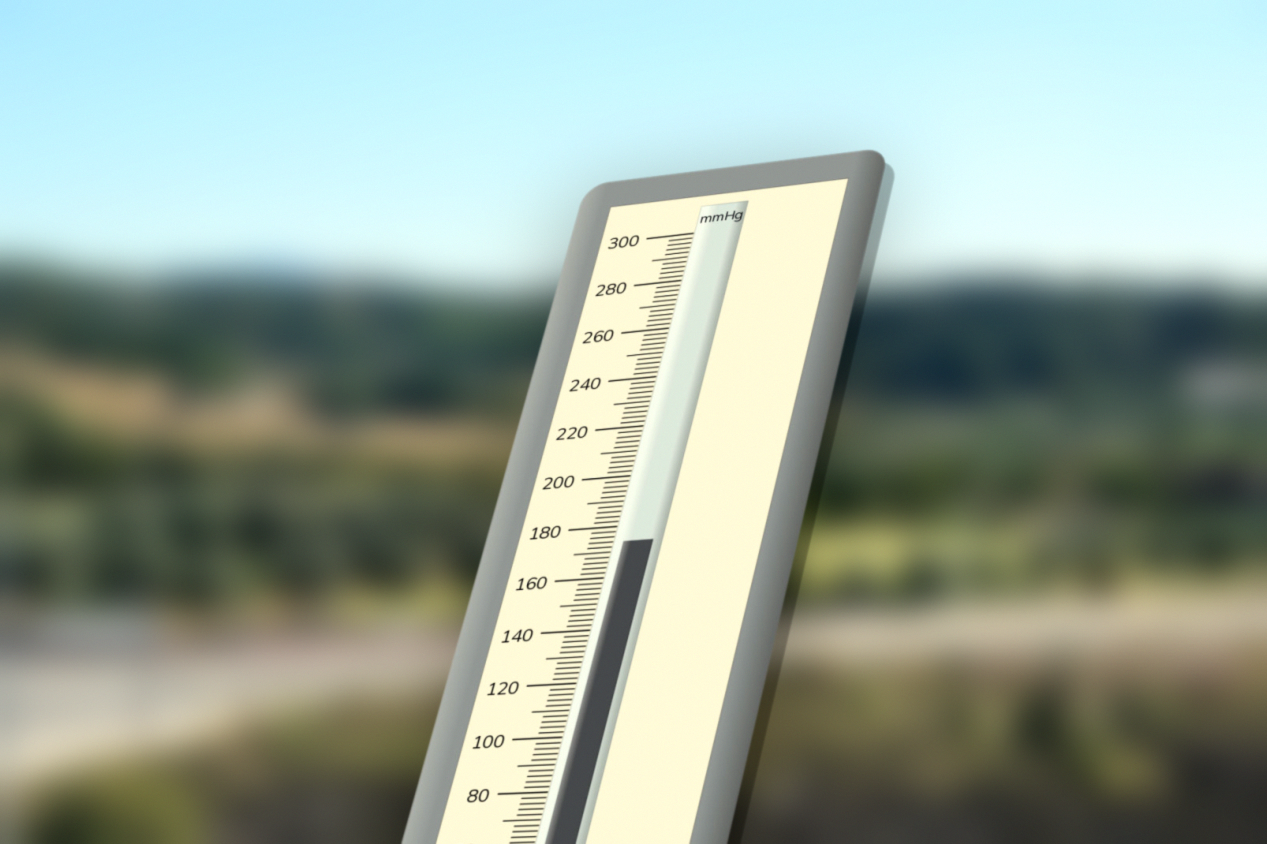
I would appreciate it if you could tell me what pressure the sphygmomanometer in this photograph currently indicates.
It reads 174 mmHg
